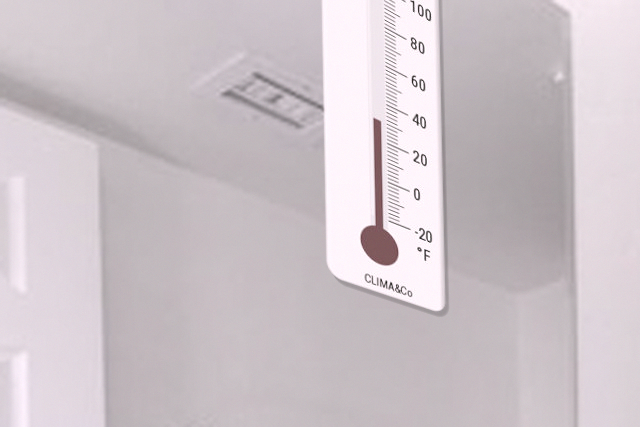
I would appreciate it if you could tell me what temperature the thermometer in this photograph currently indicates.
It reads 30 °F
